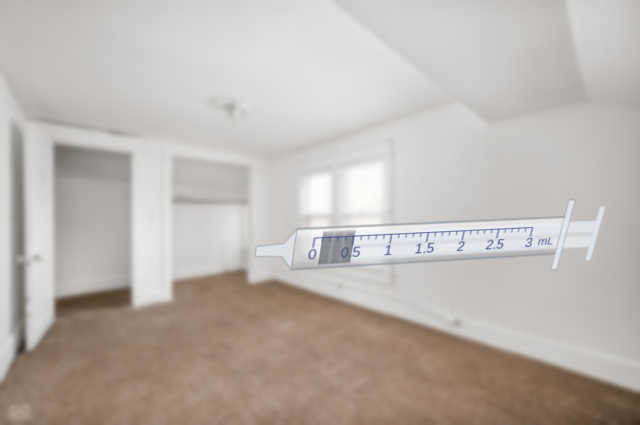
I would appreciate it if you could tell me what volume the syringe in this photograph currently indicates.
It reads 0.1 mL
